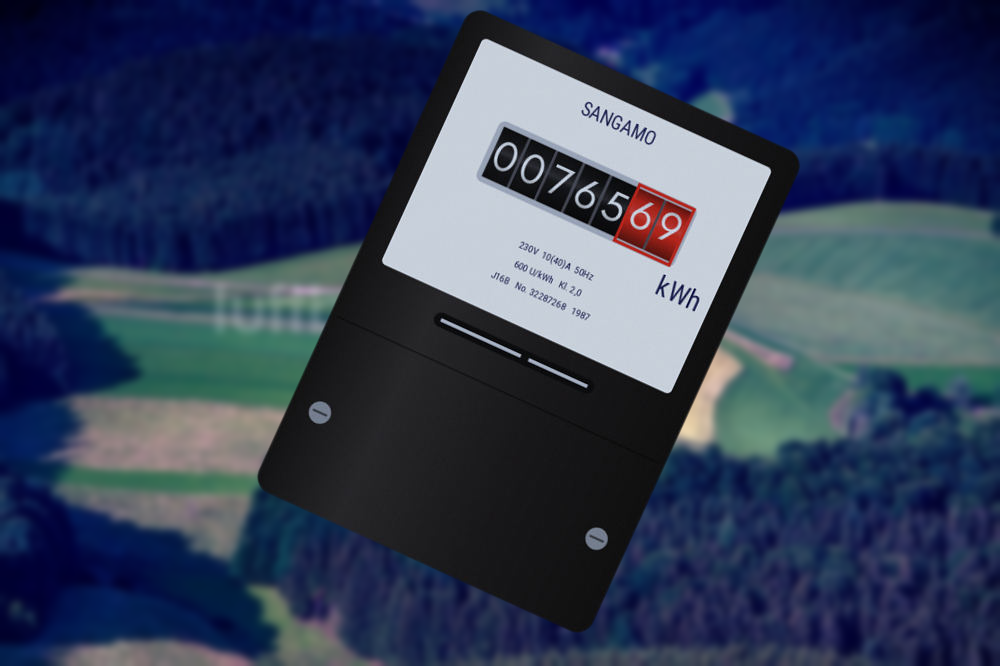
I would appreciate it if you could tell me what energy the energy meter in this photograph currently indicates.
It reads 765.69 kWh
